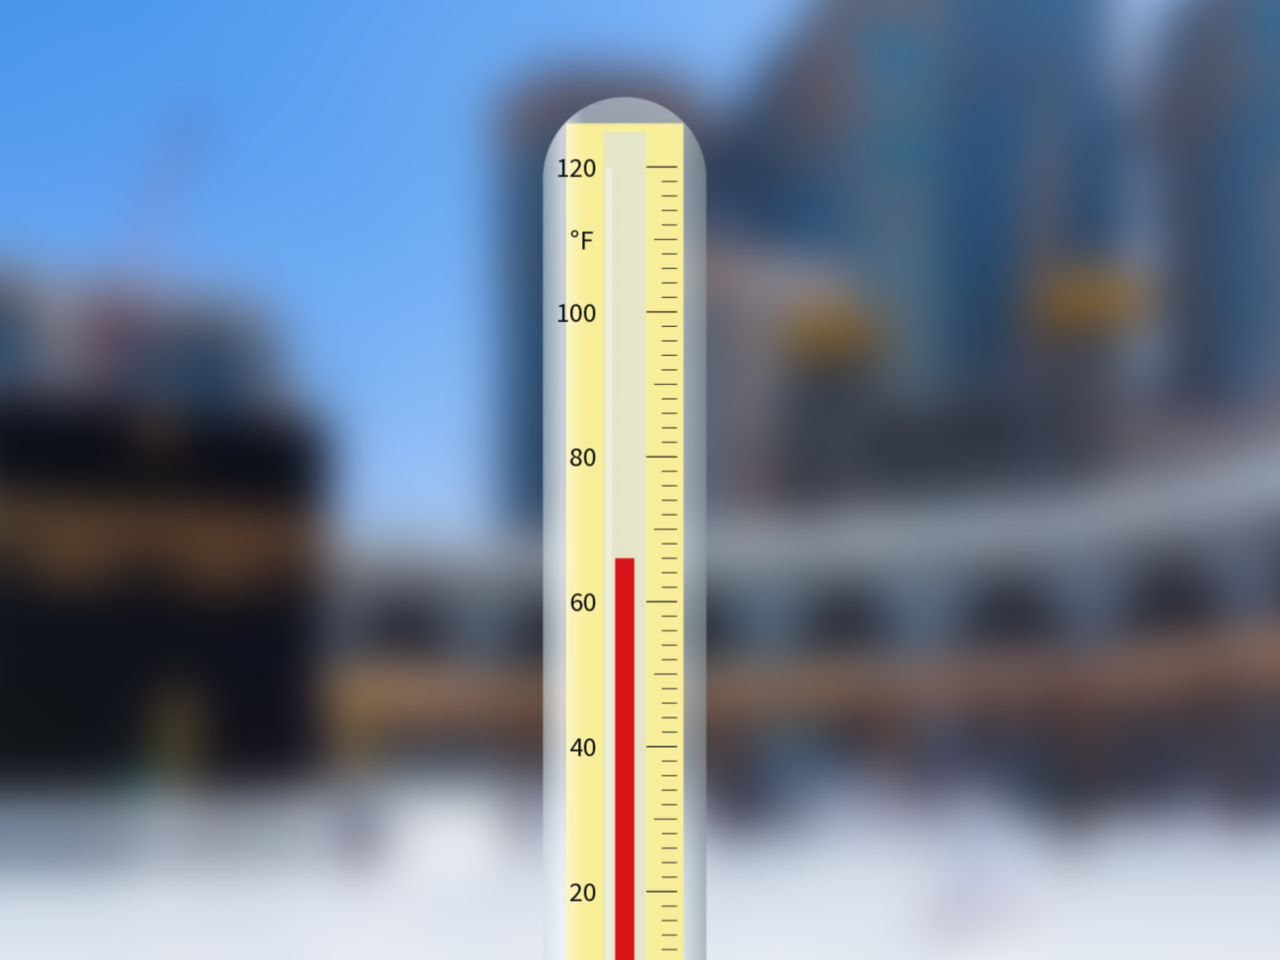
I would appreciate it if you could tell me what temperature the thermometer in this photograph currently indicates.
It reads 66 °F
